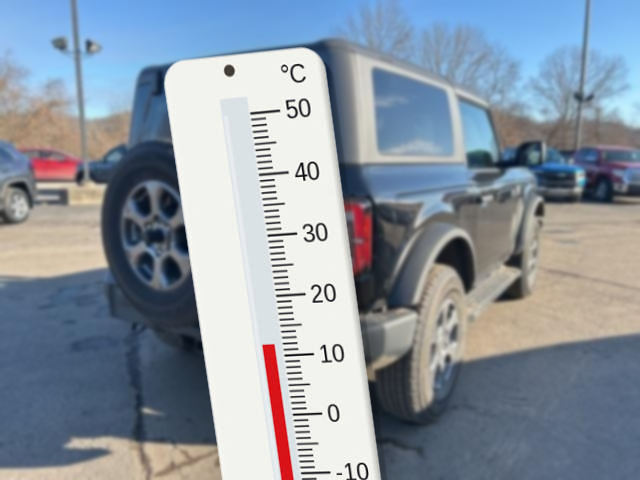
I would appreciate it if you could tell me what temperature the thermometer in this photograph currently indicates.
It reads 12 °C
